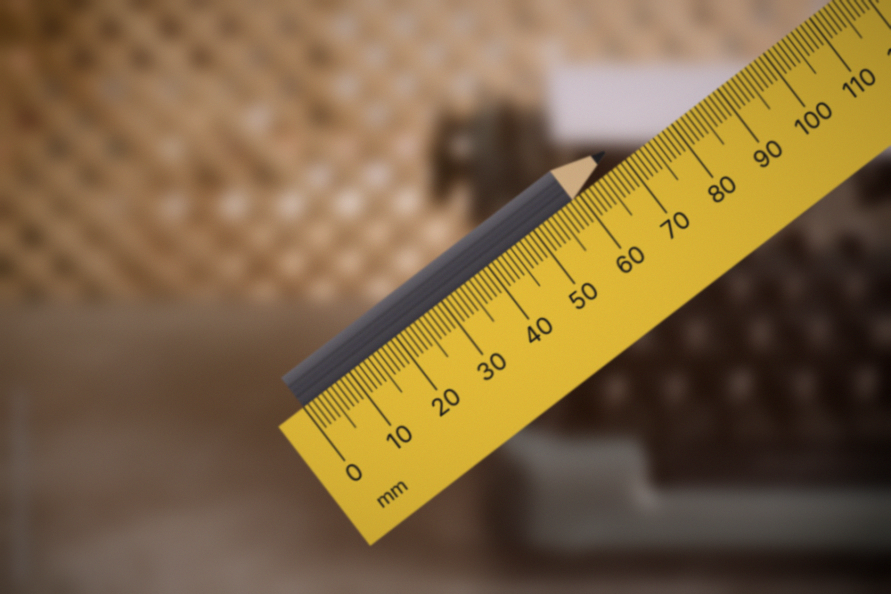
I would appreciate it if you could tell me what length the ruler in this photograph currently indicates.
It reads 68 mm
